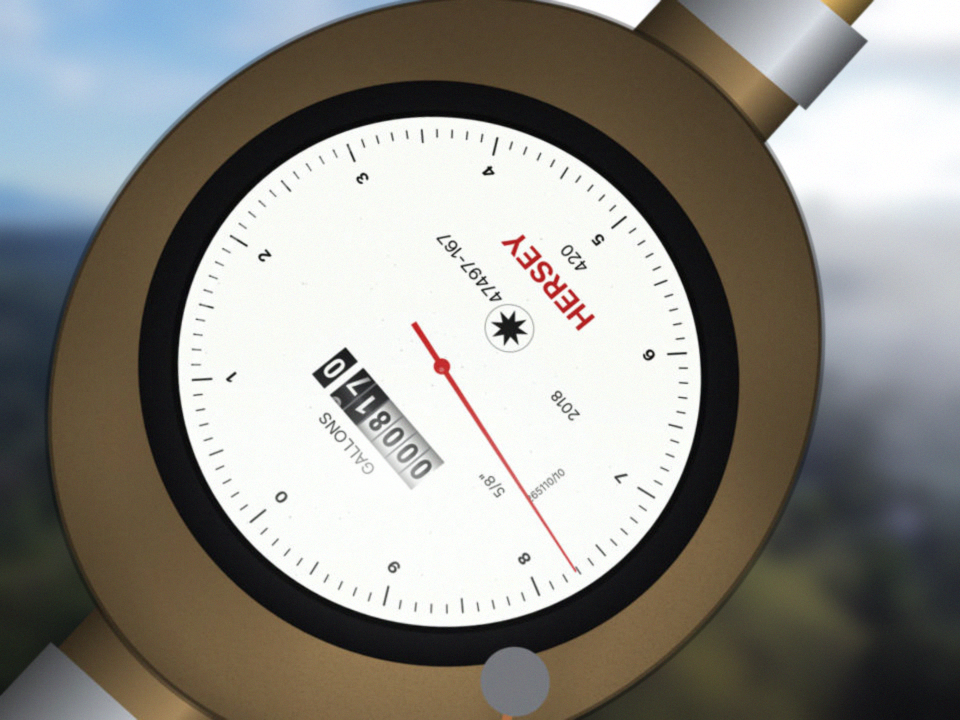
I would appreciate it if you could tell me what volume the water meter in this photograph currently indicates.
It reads 8167.7 gal
